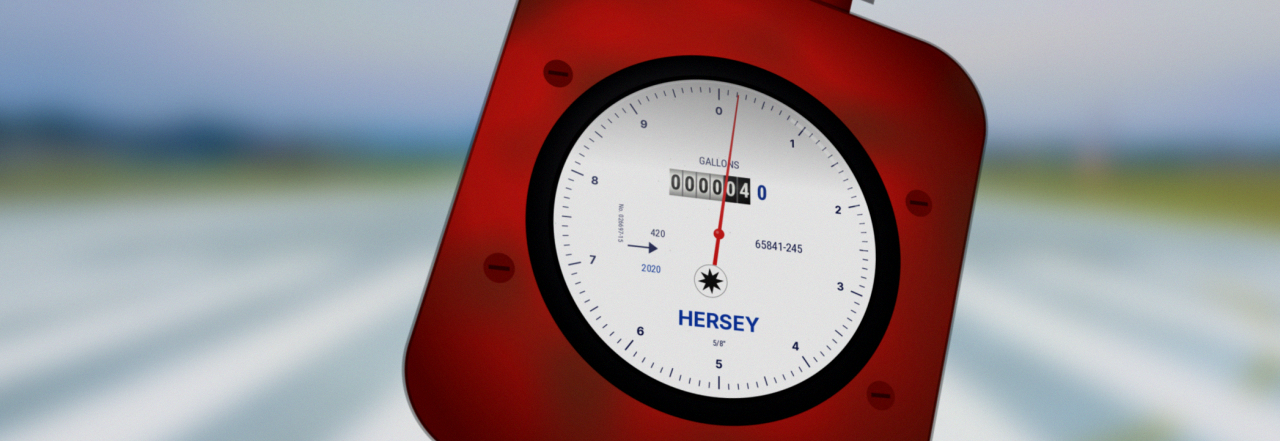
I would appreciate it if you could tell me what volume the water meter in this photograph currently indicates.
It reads 40.2 gal
